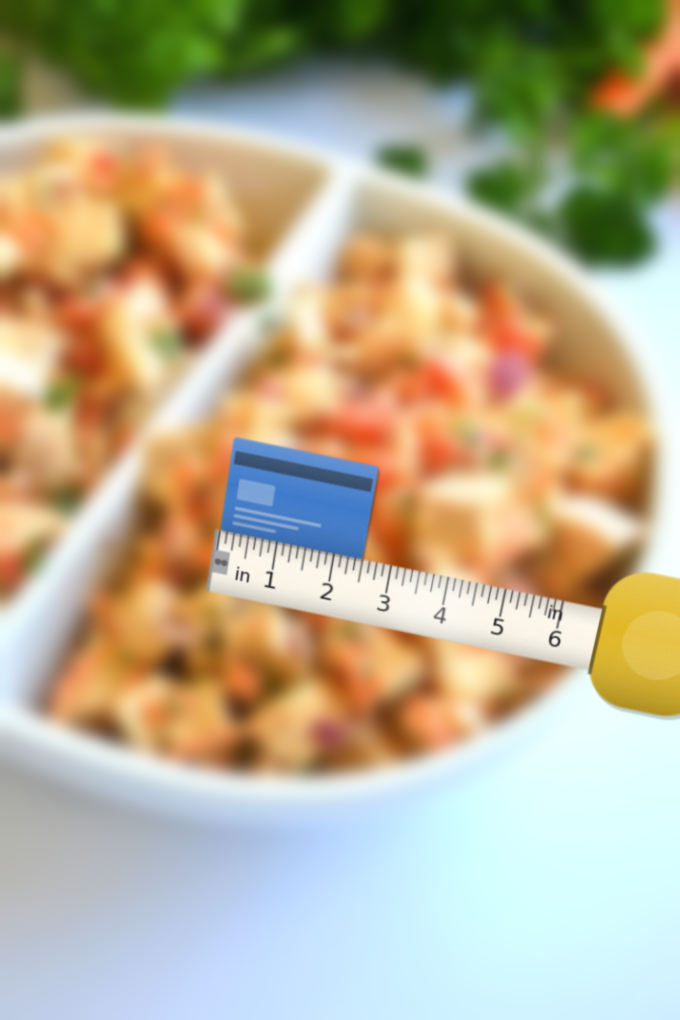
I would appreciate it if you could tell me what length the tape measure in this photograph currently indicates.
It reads 2.5 in
